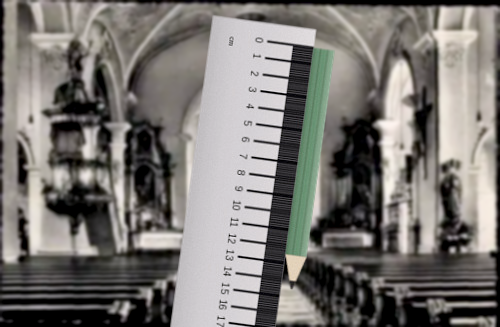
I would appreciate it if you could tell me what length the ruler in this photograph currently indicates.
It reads 14.5 cm
